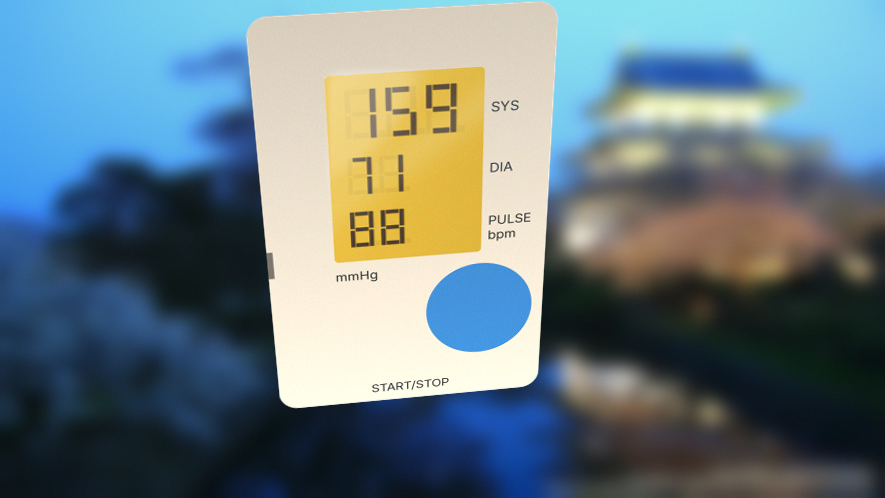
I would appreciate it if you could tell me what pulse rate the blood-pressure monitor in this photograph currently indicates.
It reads 88 bpm
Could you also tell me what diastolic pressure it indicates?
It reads 71 mmHg
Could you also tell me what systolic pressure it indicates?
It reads 159 mmHg
